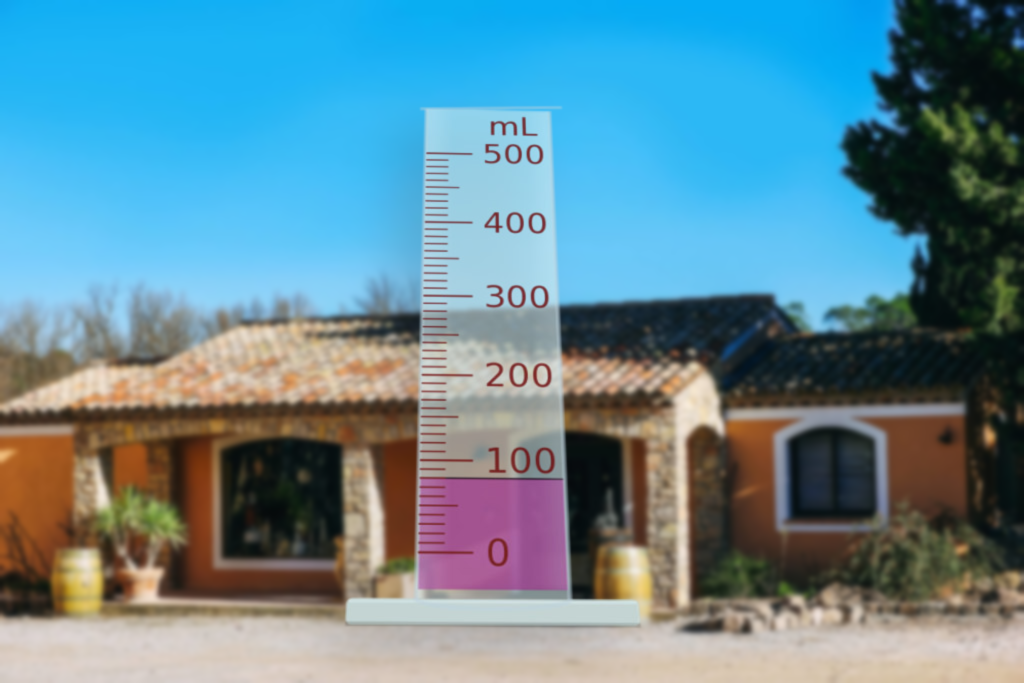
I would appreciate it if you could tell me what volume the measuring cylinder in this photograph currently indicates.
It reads 80 mL
